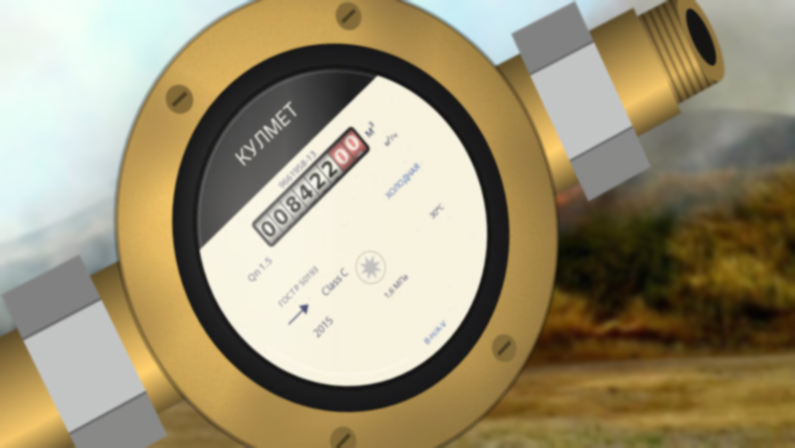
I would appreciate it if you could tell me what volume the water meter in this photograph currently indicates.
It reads 8422.00 m³
